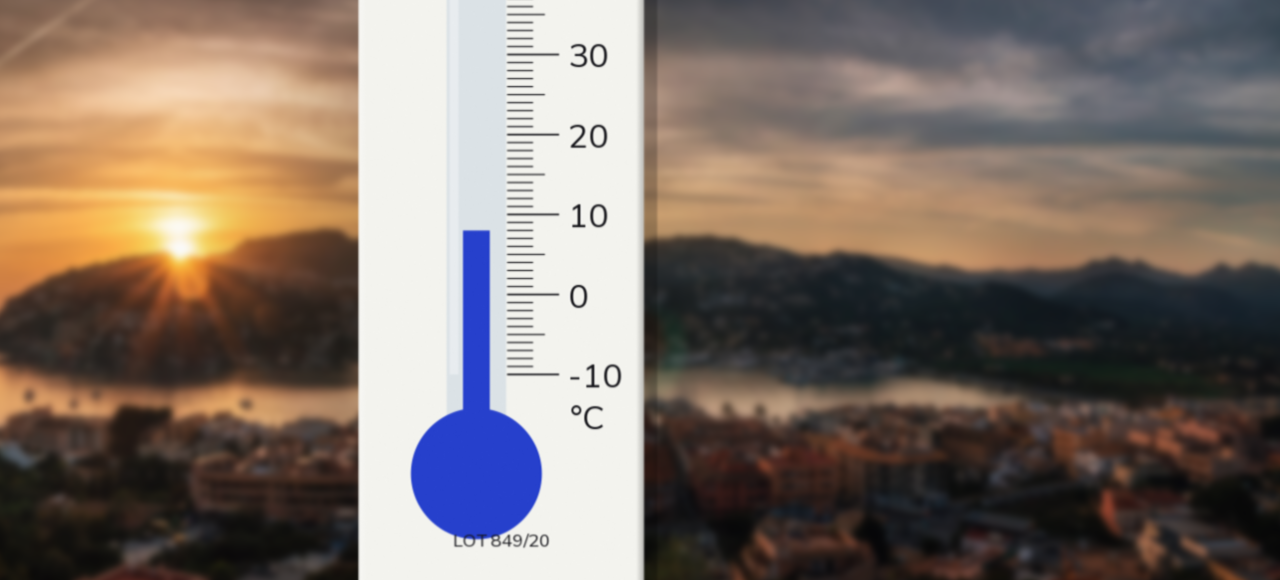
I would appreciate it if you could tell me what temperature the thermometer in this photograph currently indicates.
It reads 8 °C
